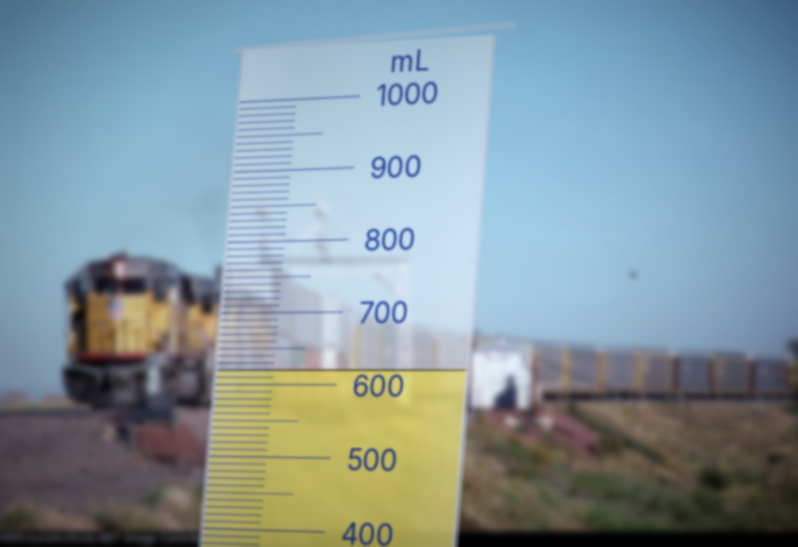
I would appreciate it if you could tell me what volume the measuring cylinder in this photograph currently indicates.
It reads 620 mL
